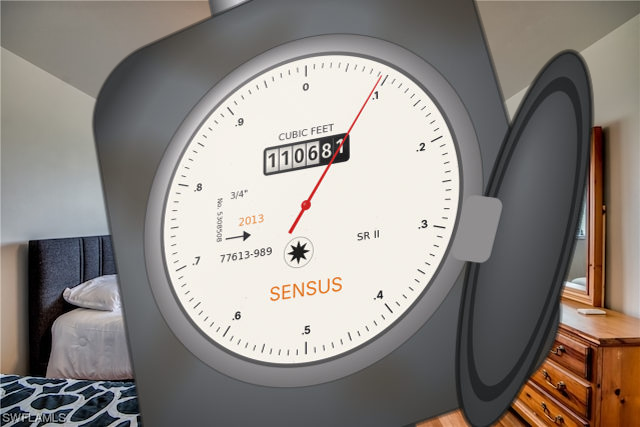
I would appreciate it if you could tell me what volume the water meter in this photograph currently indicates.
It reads 110681.09 ft³
